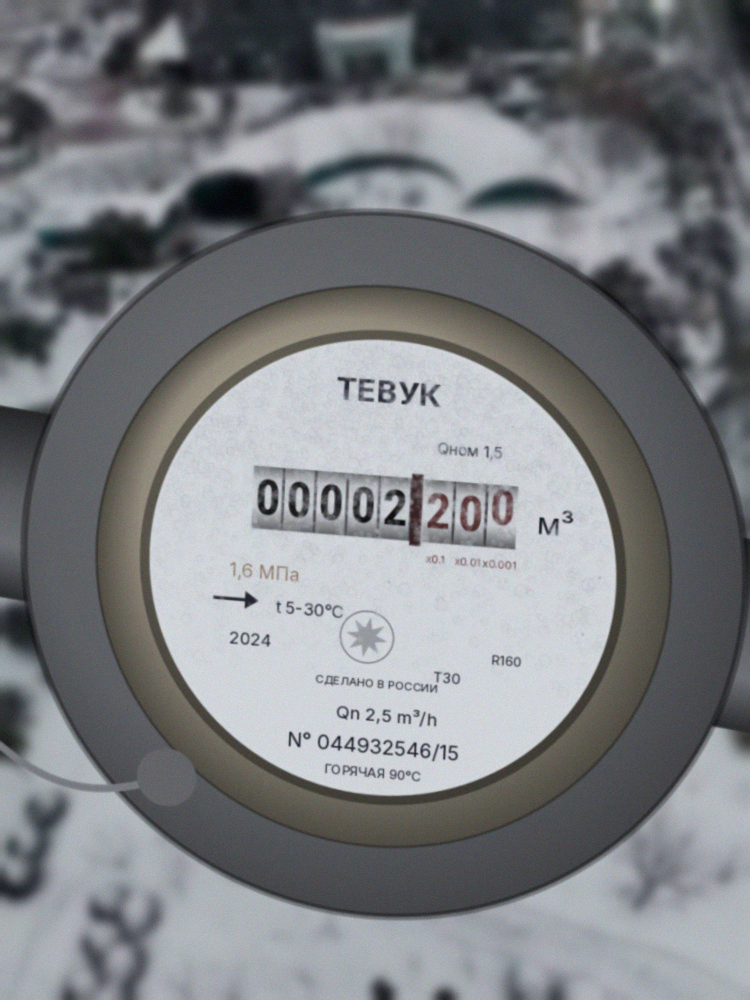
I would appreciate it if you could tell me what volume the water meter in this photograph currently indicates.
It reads 2.200 m³
